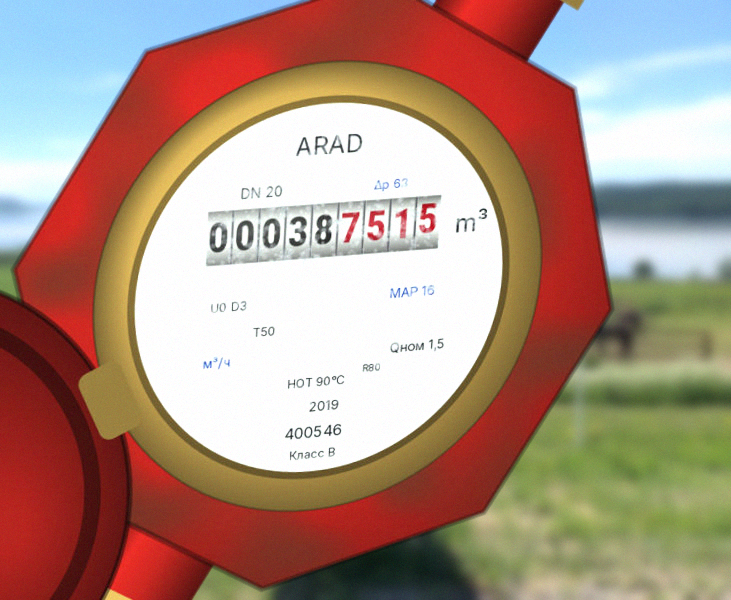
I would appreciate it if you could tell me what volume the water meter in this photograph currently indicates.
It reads 38.7515 m³
